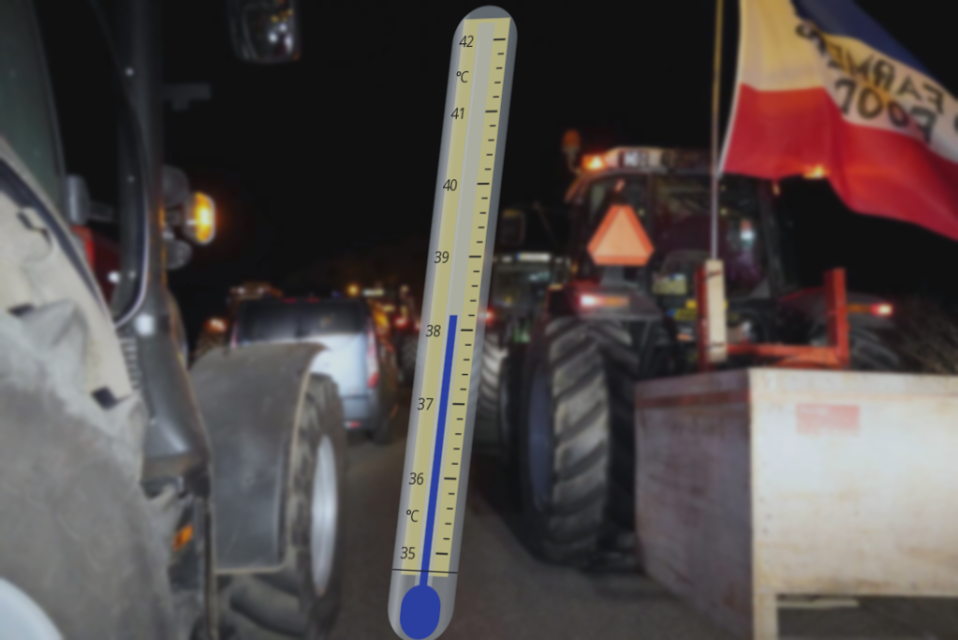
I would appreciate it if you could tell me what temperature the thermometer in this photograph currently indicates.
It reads 38.2 °C
